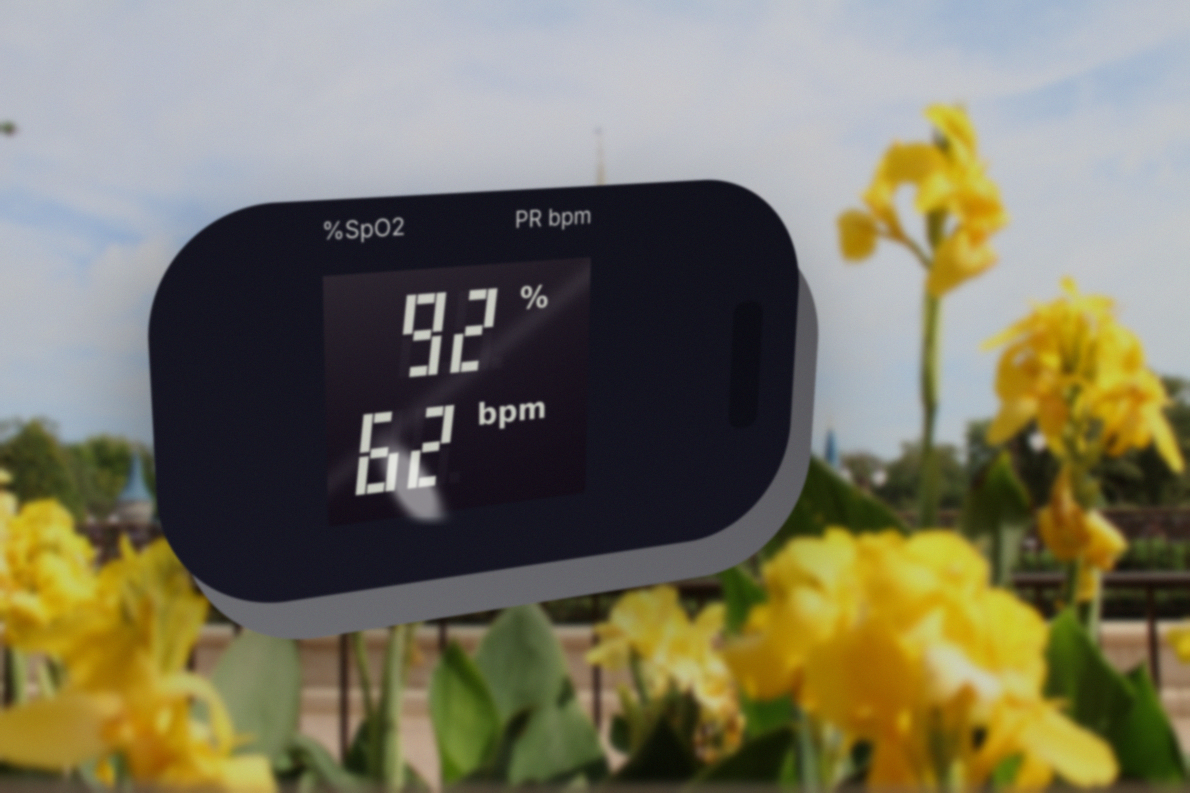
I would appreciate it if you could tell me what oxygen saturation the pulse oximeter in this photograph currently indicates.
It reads 92 %
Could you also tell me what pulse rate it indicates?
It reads 62 bpm
